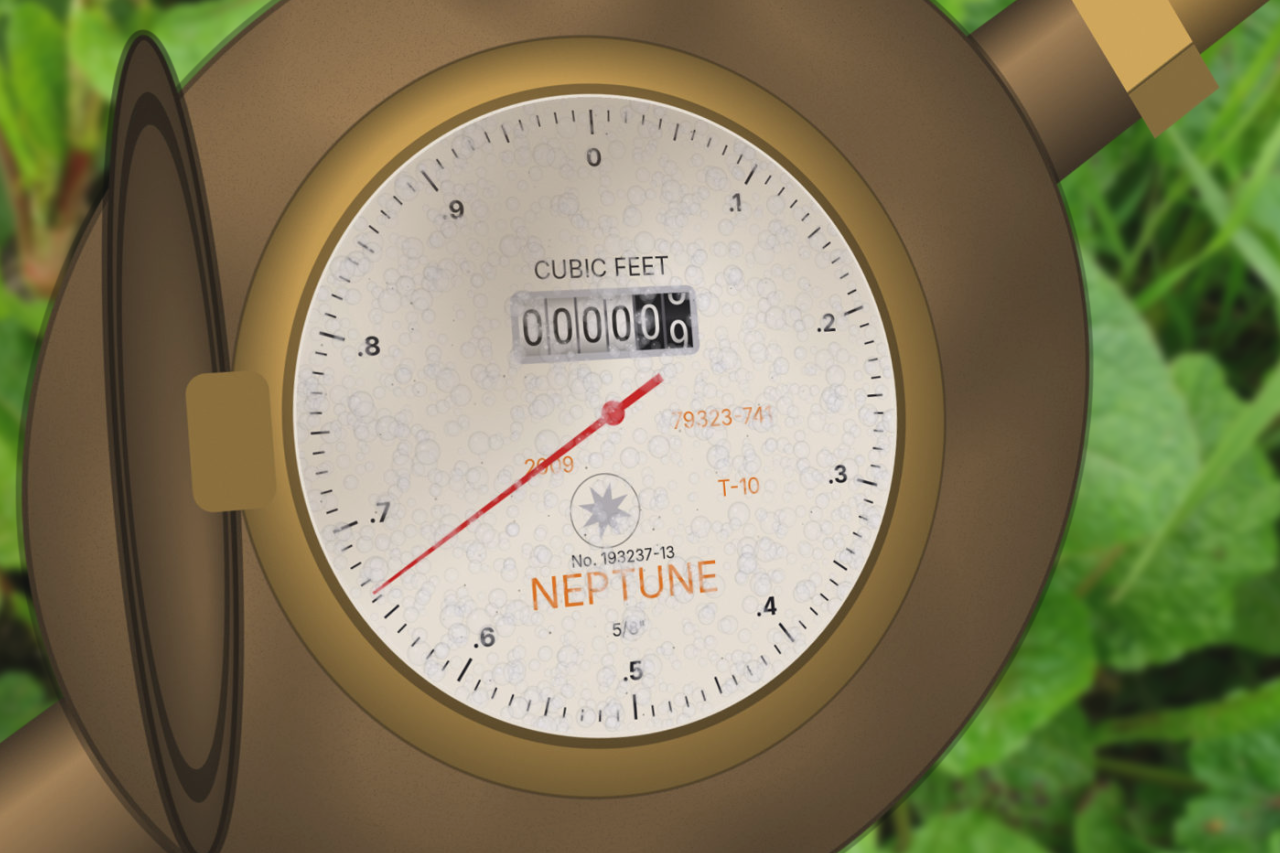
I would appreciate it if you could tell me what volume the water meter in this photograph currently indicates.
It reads 8.66 ft³
